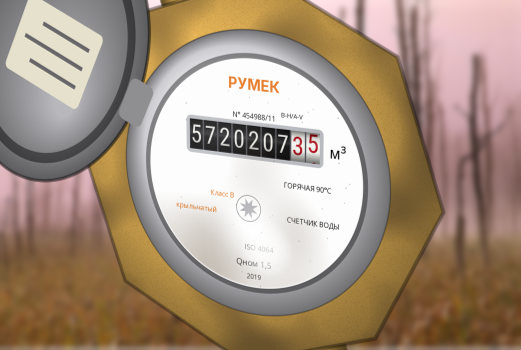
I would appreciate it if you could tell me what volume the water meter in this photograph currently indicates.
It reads 5720207.35 m³
